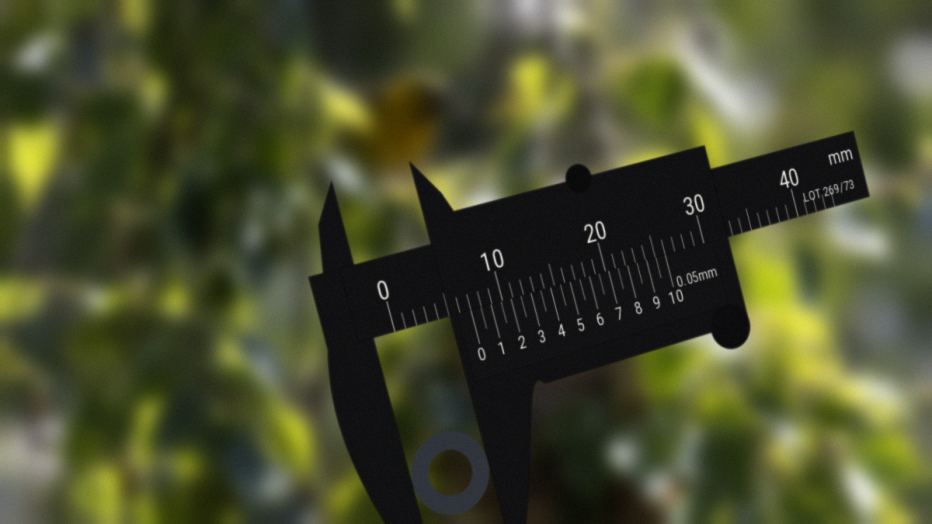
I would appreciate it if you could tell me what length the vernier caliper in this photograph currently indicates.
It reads 7.0 mm
